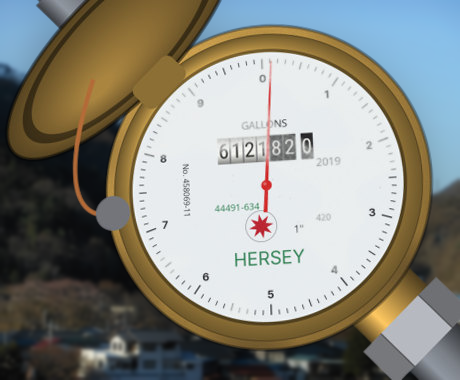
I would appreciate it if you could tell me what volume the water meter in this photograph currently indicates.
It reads 6121820.1 gal
